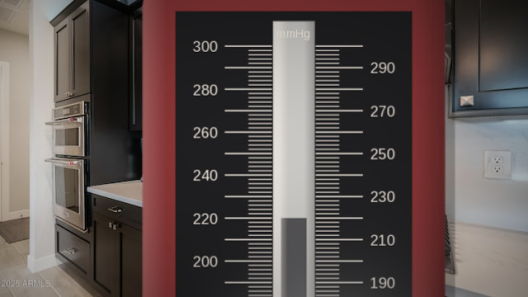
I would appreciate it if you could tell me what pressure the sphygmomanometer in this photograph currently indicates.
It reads 220 mmHg
